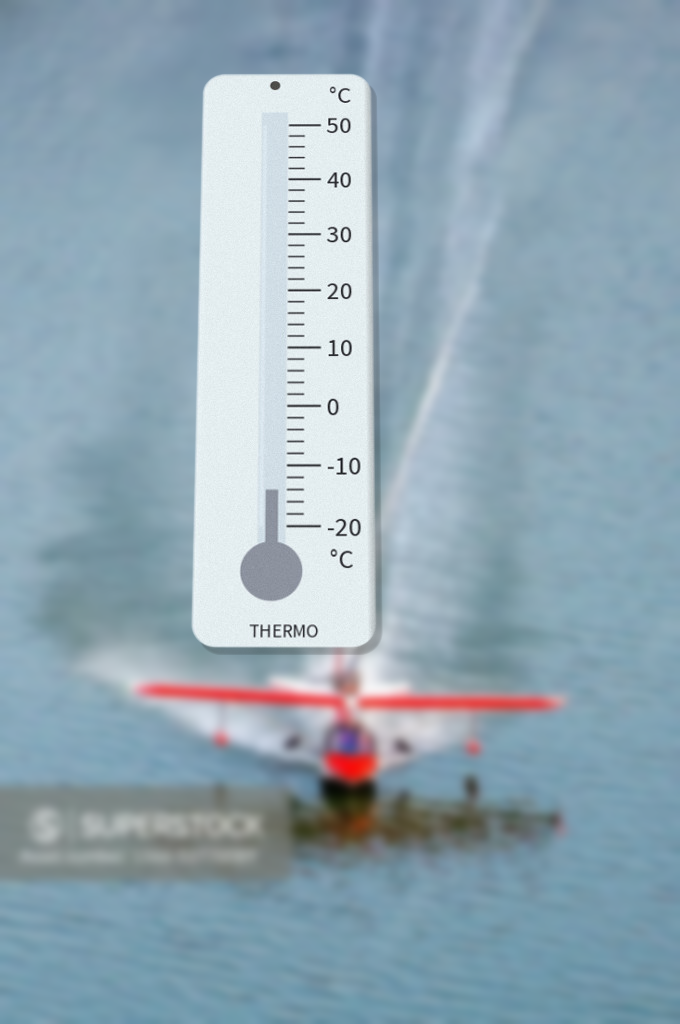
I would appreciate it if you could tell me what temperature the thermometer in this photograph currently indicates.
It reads -14 °C
